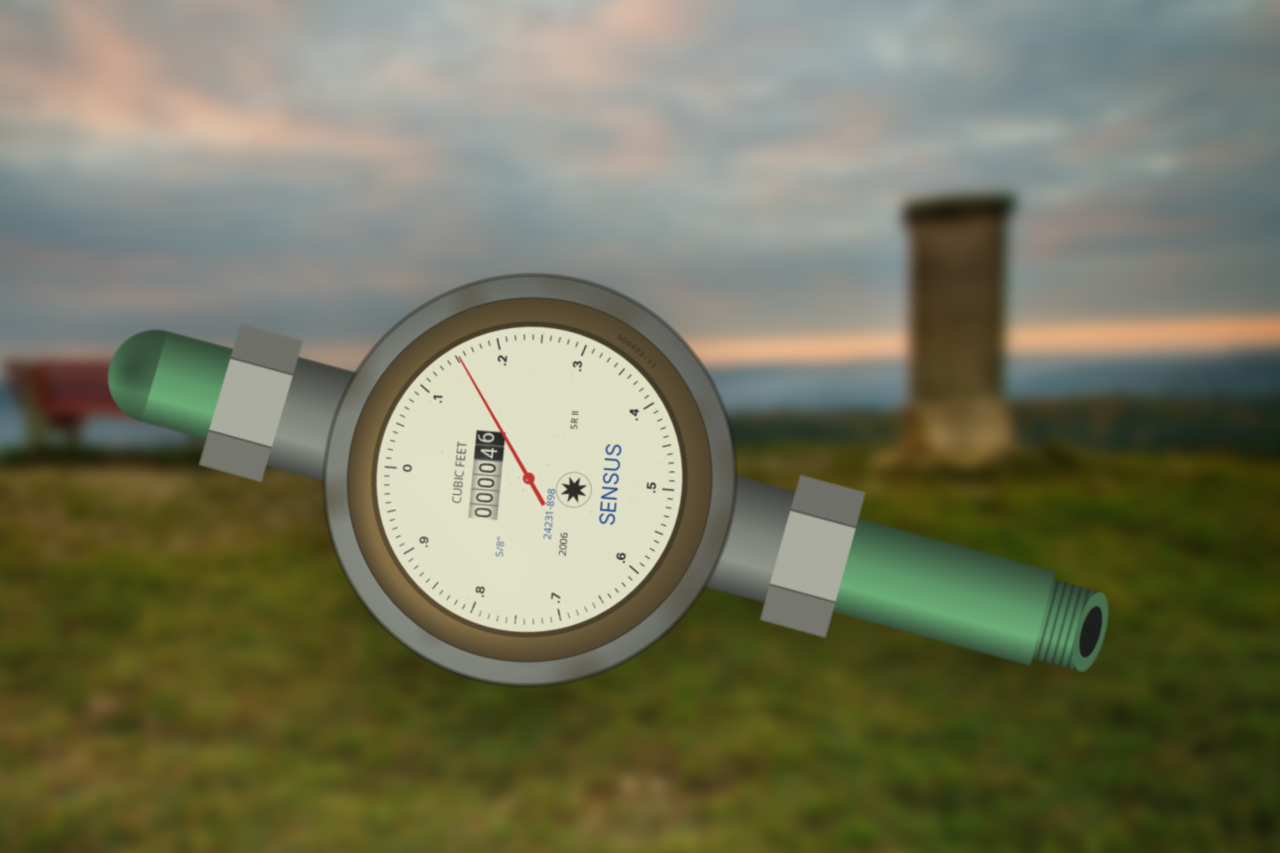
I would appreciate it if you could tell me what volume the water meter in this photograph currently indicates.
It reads 46.15 ft³
